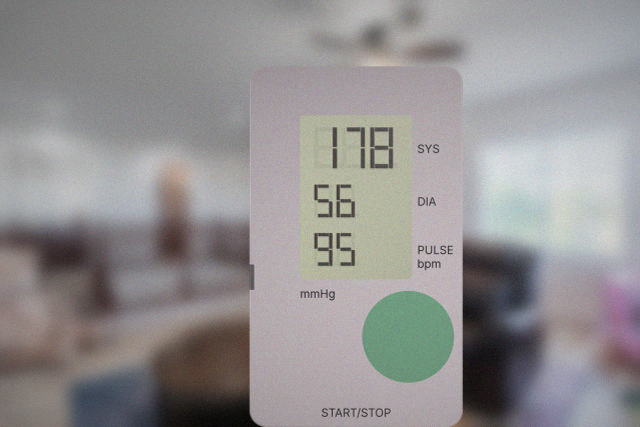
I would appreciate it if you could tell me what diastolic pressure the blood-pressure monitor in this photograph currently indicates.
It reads 56 mmHg
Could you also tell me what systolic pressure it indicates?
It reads 178 mmHg
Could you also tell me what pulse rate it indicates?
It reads 95 bpm
